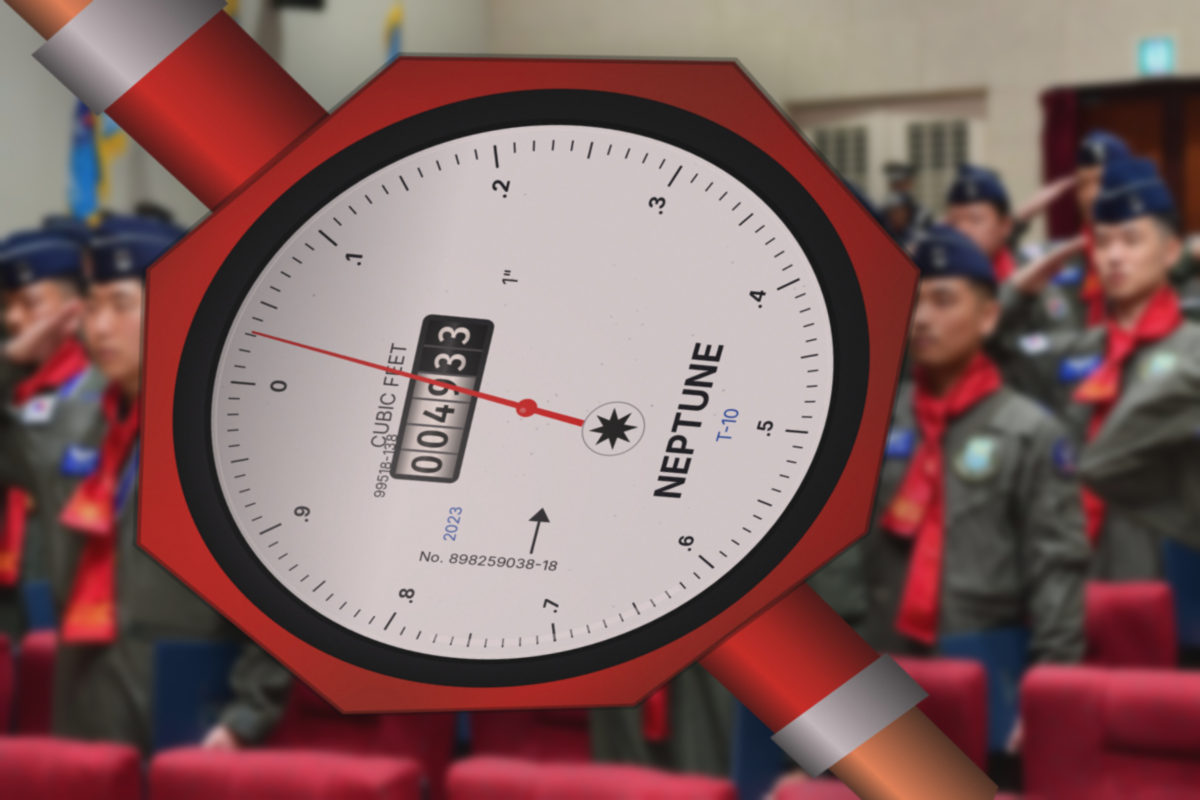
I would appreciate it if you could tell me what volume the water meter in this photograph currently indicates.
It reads 4933.03 ft³
